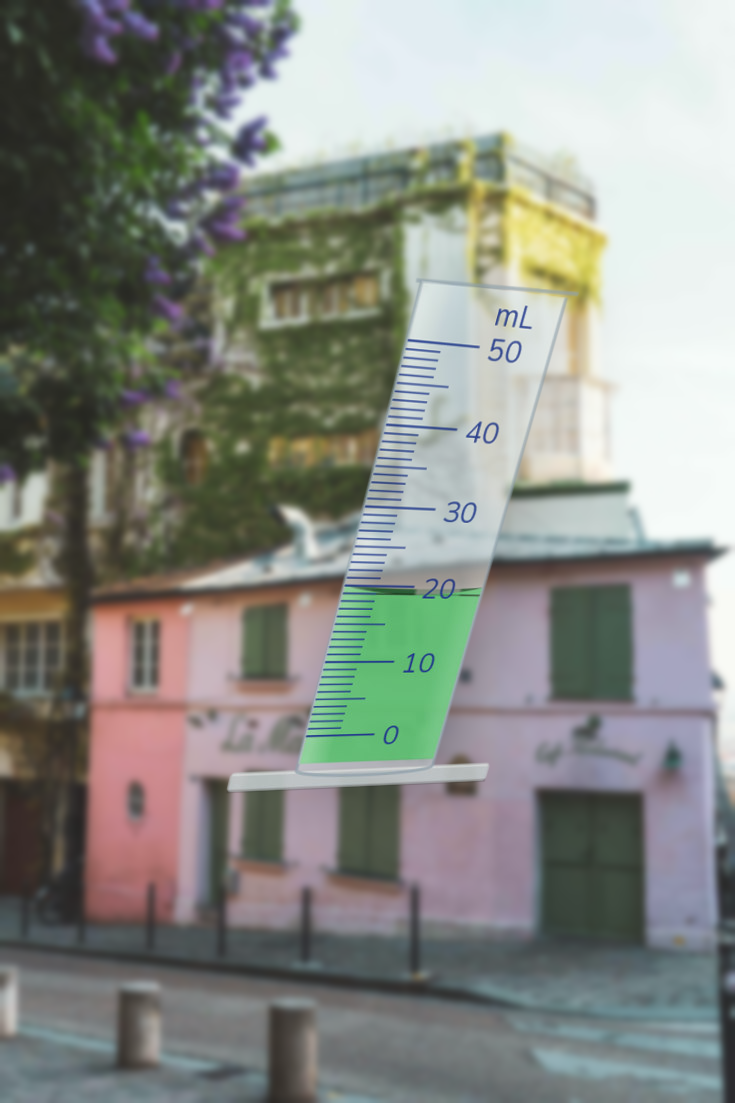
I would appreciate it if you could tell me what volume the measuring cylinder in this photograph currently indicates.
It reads 19 mL
